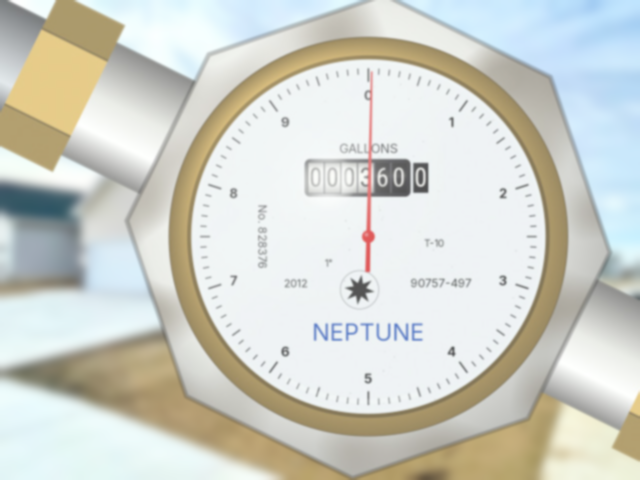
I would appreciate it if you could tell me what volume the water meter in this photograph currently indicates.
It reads 3600.0 gal
